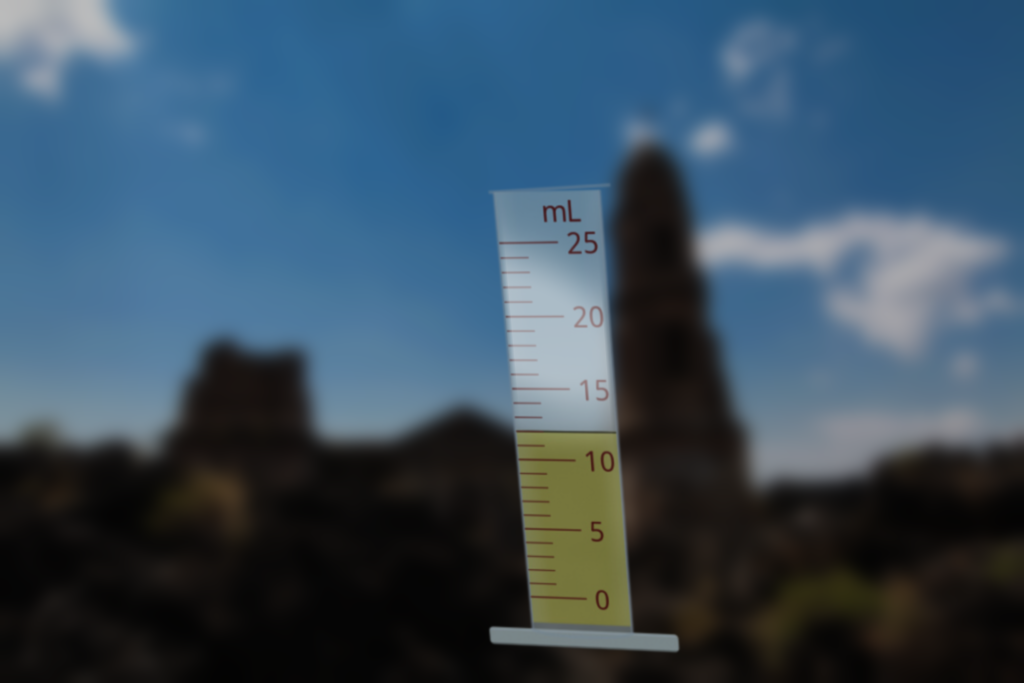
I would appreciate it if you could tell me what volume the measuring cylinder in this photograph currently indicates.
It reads 12 mL
